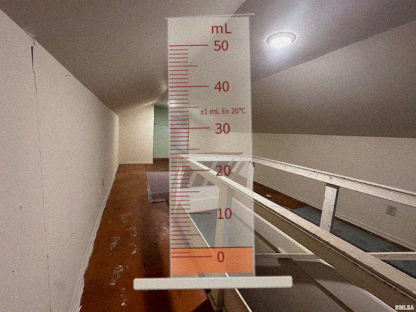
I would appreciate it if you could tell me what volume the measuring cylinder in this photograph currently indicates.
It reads 2 mL
